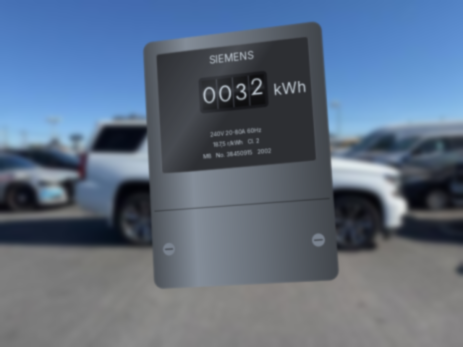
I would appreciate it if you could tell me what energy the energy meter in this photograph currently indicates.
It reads 32 kWh
